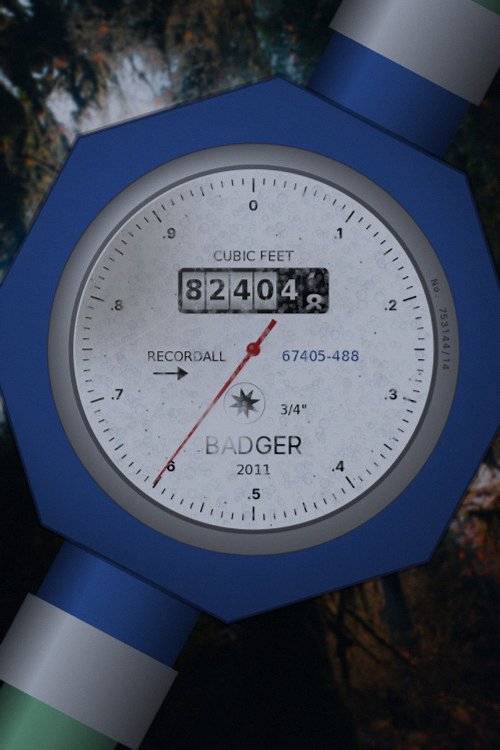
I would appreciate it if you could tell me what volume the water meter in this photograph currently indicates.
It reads 824047.60 ft³
